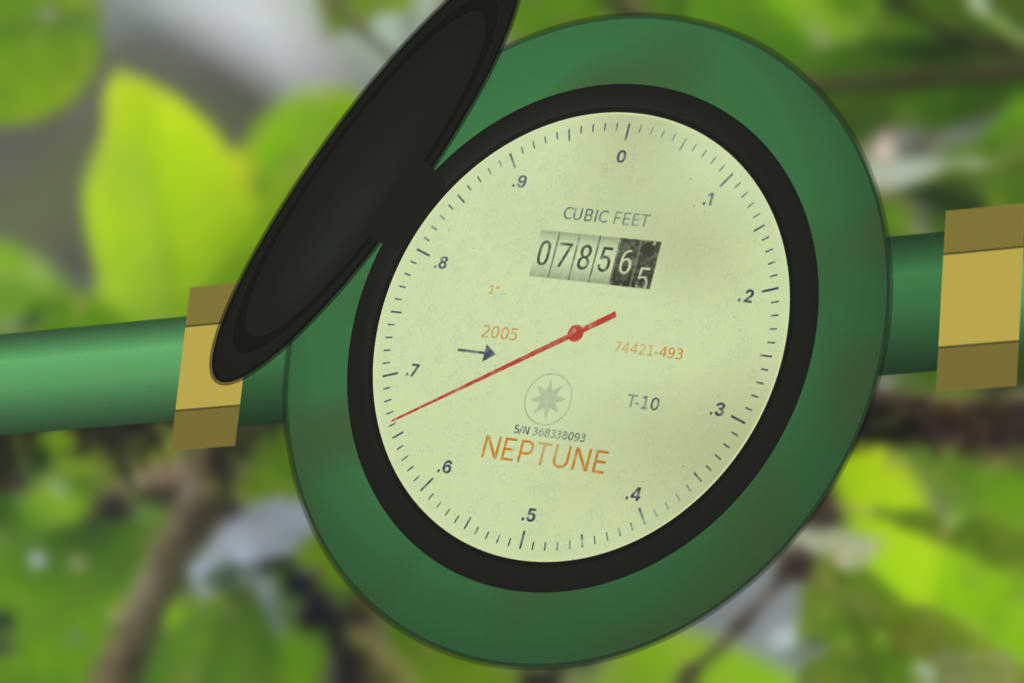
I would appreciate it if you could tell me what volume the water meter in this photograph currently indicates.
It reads 78564.66 ft³
